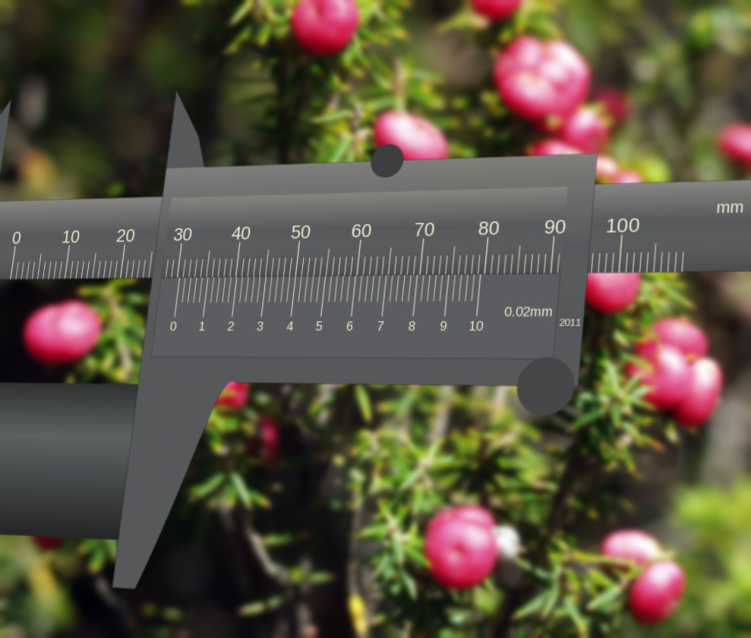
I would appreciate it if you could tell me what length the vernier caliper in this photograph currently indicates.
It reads 30.4 mm
